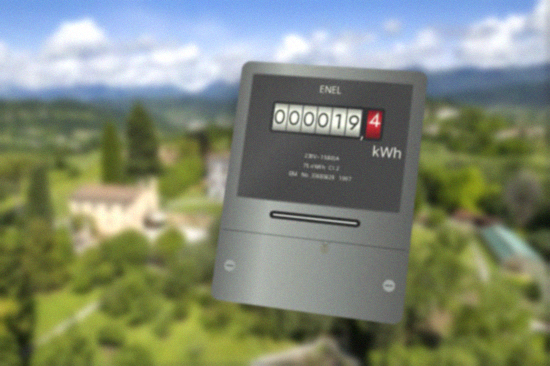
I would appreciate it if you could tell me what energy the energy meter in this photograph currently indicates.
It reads 19.4 kWh
